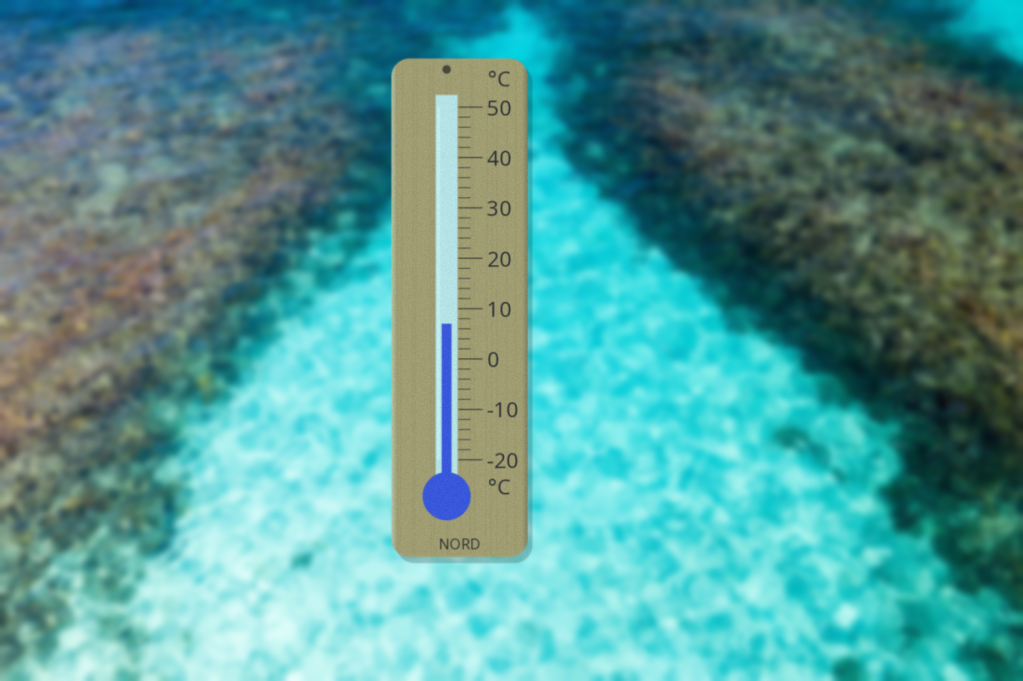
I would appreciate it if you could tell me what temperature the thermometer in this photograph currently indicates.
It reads 7 °C
